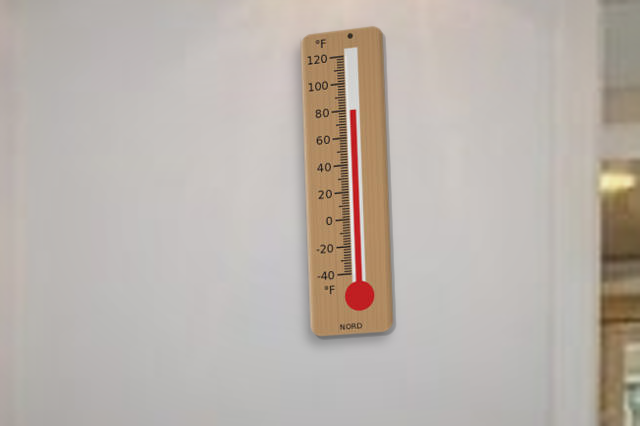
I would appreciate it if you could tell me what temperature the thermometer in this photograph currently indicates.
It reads 80 °F
